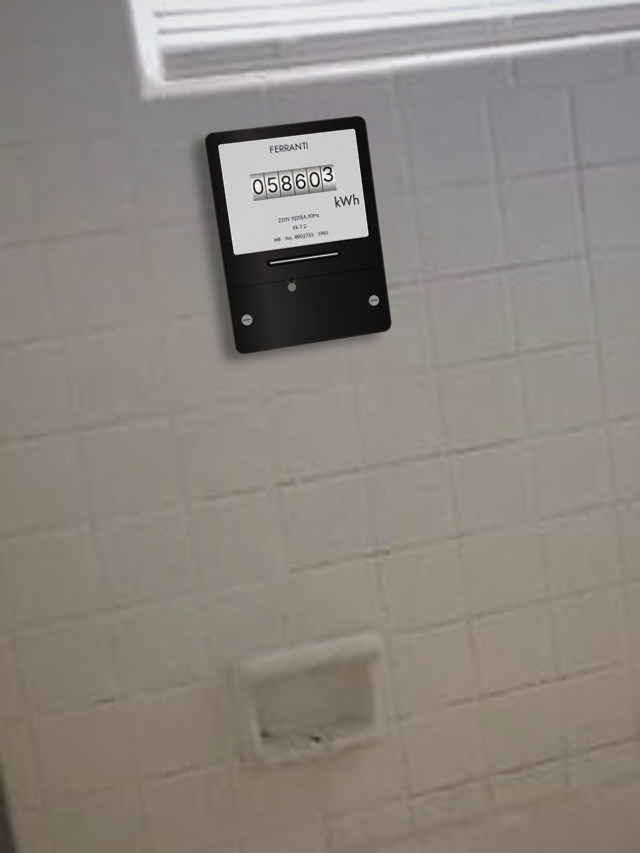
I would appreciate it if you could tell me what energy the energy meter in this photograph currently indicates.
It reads 58603 kWh
